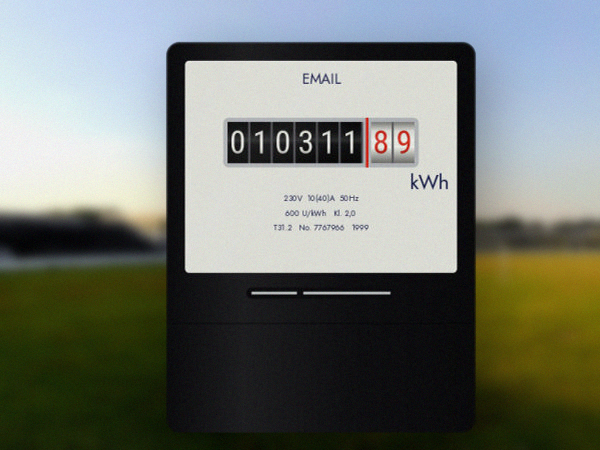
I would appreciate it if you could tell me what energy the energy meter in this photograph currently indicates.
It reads 10311.89 kWh
